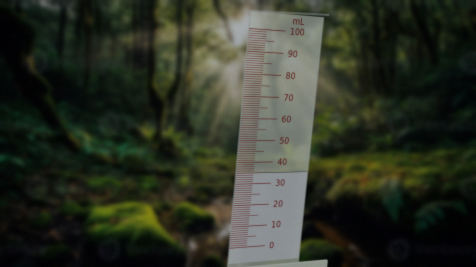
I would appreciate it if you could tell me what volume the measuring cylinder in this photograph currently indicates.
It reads 35 mL
